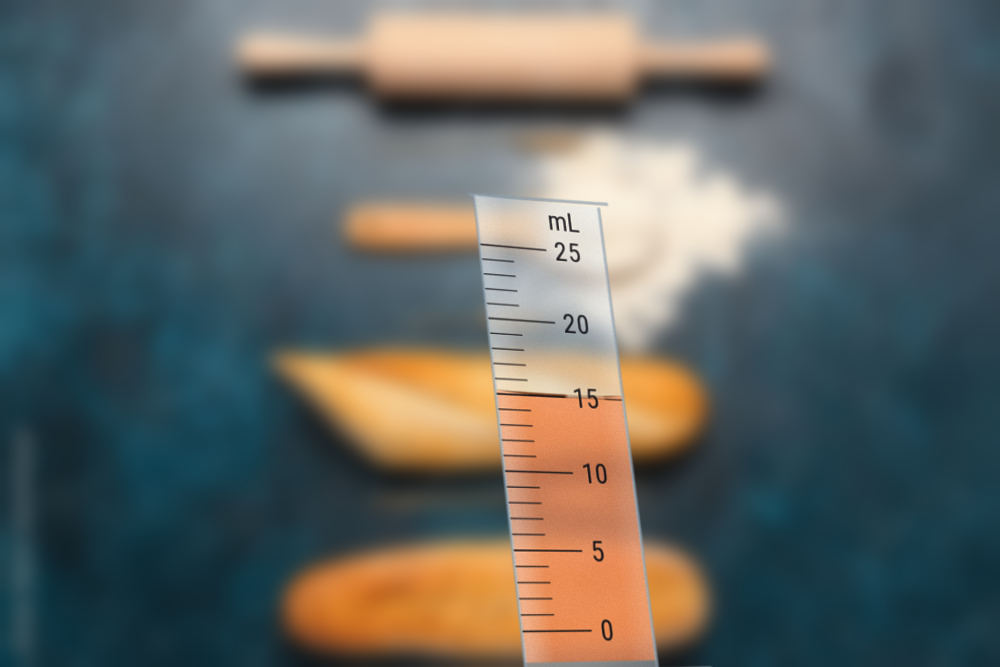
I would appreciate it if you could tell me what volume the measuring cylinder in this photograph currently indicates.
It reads 15 mL
